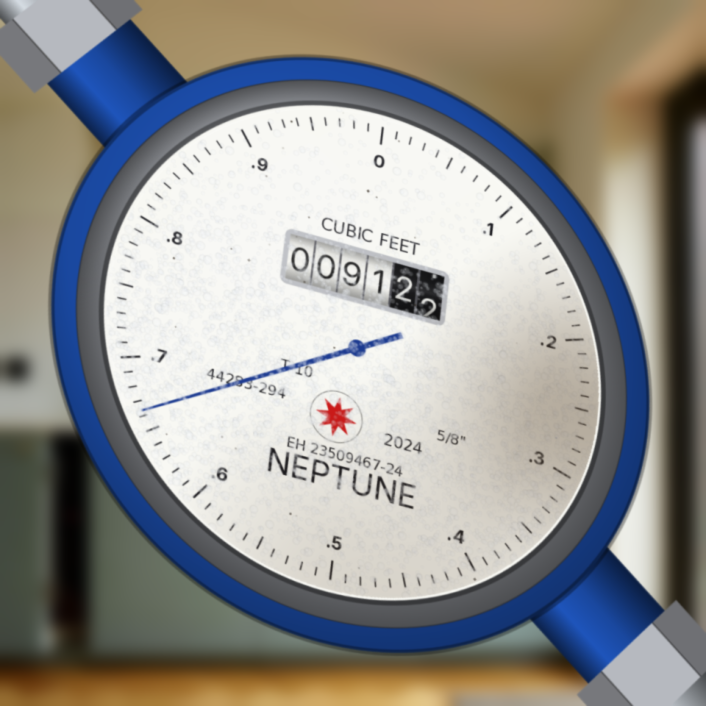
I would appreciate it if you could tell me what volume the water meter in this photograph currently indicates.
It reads 9121.66 ft³
